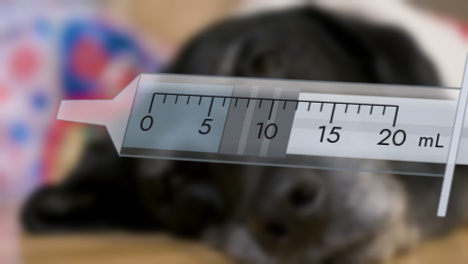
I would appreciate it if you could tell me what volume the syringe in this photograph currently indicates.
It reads 6.5 mL
